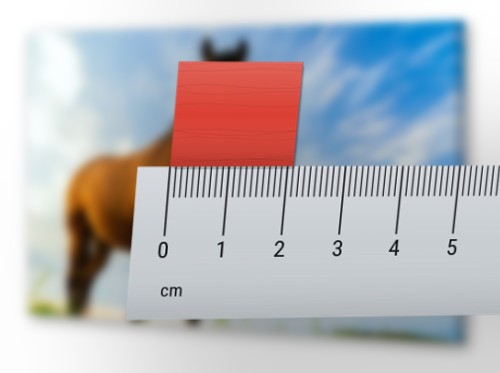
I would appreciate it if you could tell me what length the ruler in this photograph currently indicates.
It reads 2.1 cm
